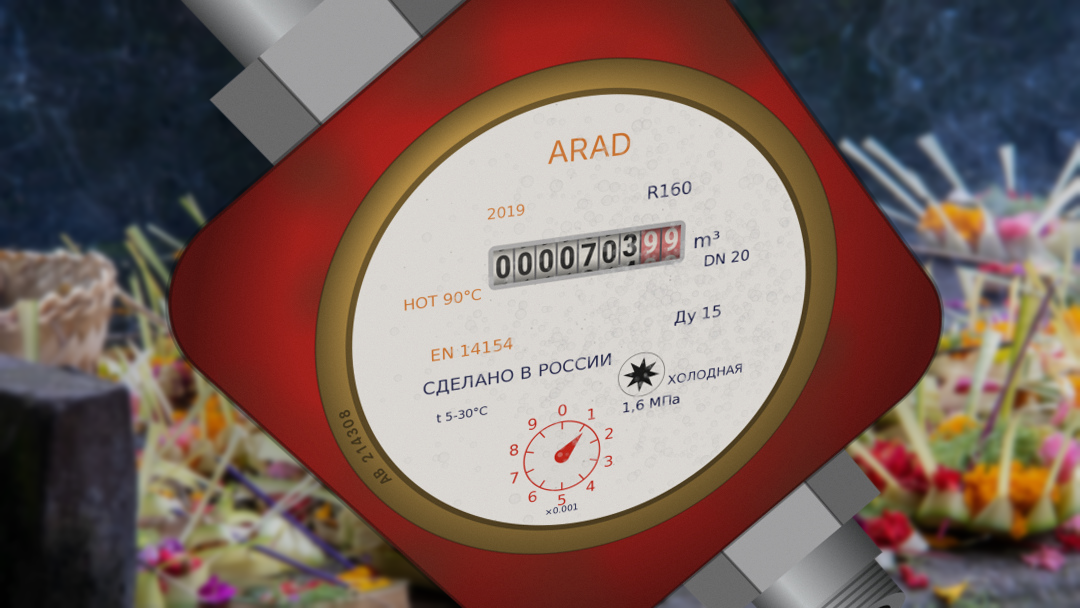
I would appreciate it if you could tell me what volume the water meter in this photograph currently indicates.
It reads 703.991 m³
